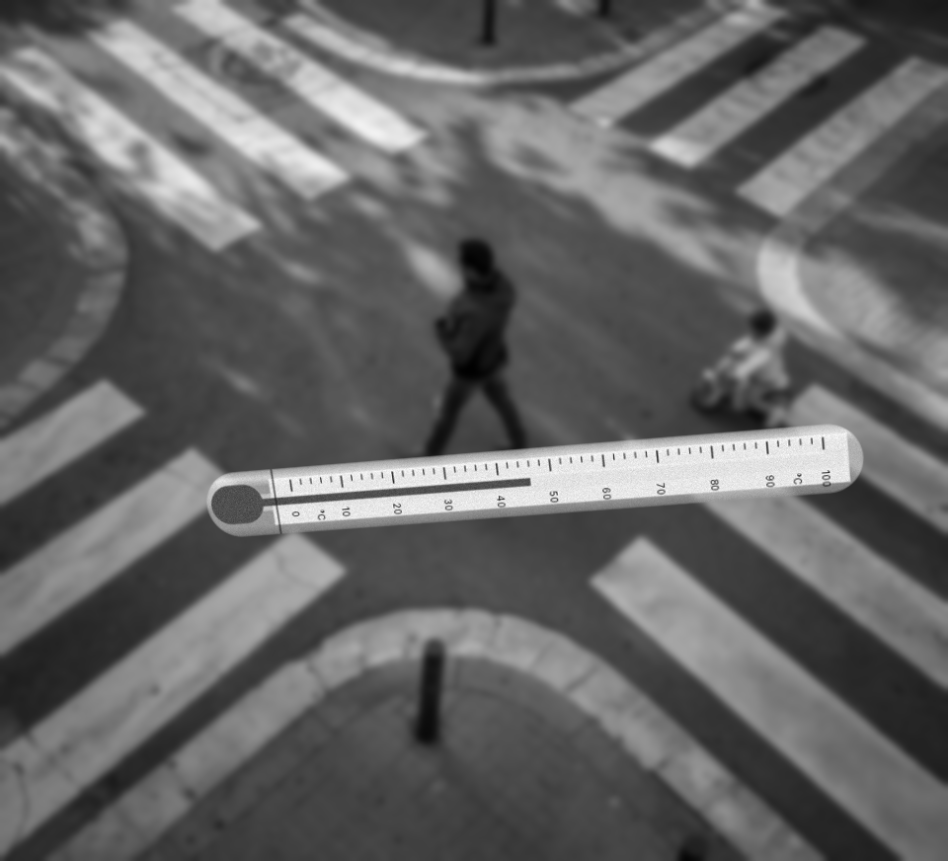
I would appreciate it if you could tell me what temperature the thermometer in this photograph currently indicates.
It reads 46 °C
